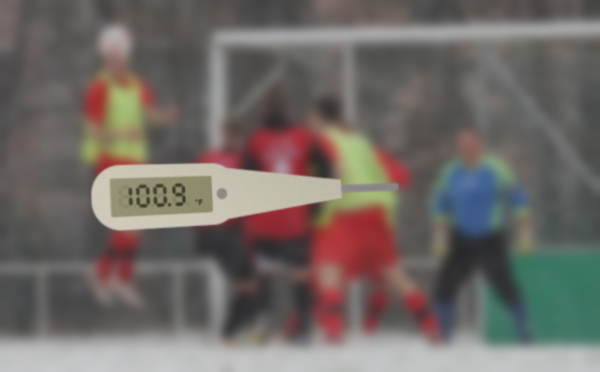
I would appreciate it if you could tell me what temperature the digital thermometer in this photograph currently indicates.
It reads 100.9 °F
